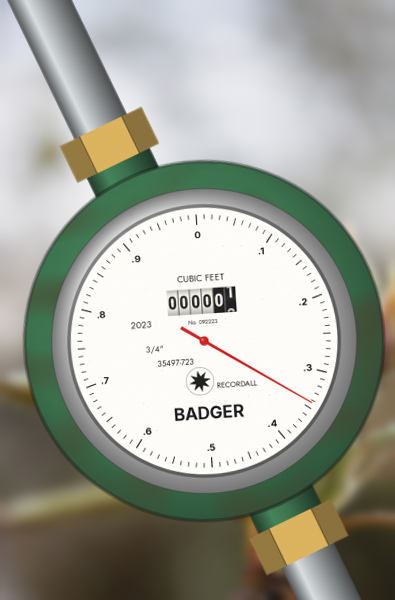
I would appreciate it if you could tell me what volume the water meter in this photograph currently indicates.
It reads 1.34 ft³
